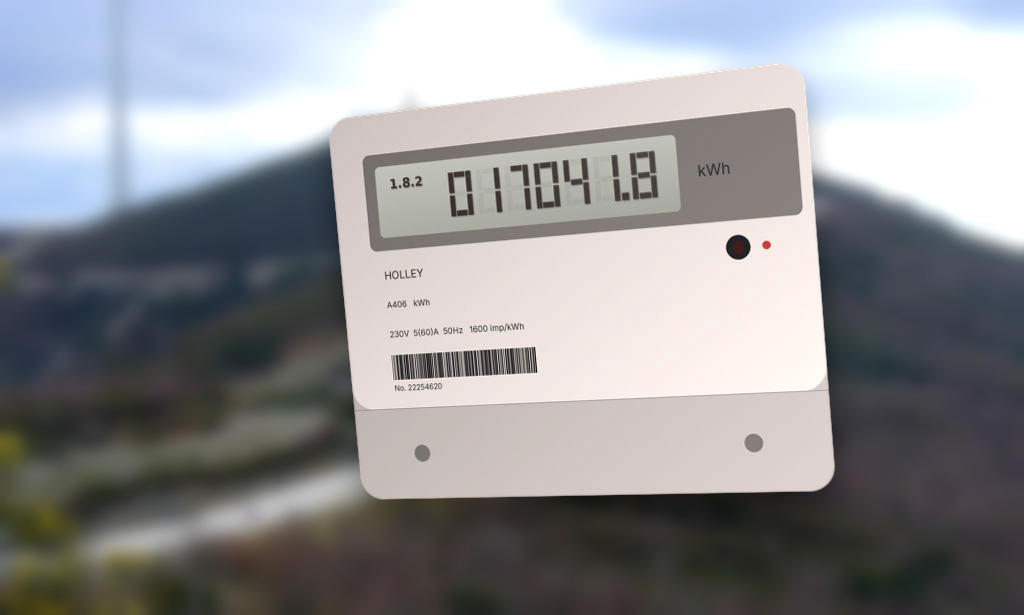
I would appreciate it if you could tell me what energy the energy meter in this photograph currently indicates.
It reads 17041.8 kWh
